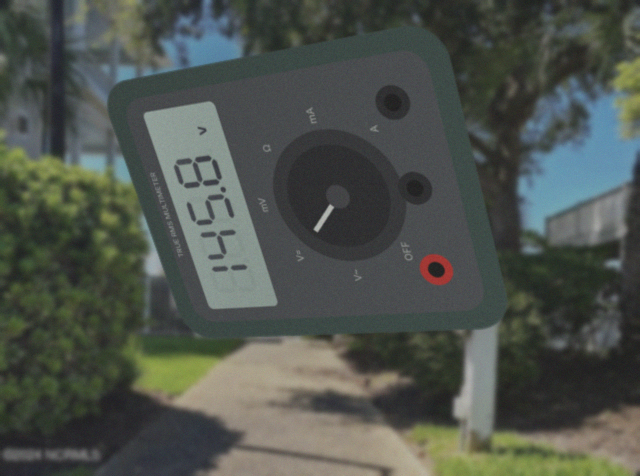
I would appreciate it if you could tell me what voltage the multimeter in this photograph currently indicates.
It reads 145.8 V
